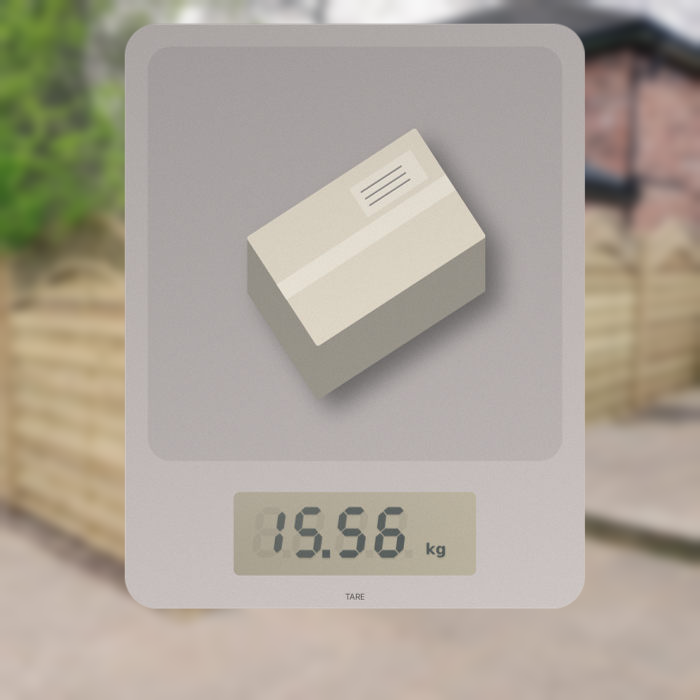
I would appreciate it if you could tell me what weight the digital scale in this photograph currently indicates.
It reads 15.56 kg
